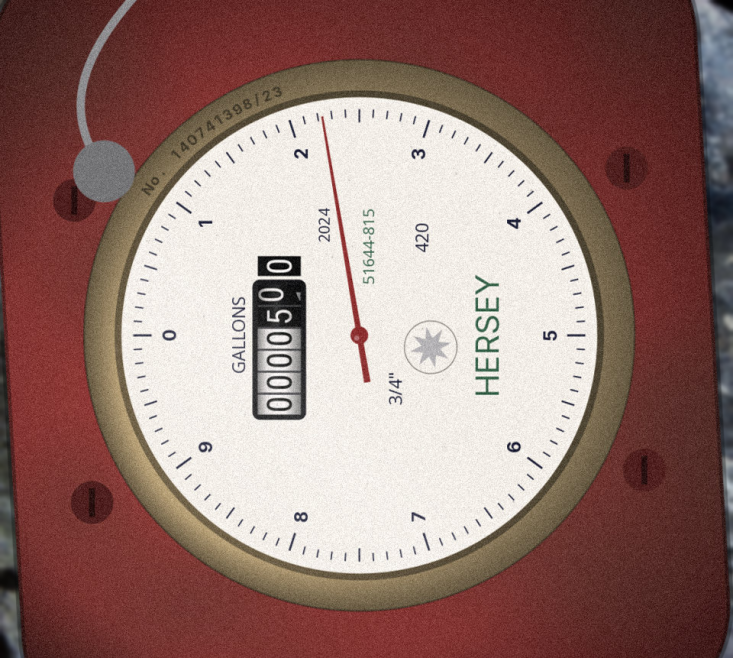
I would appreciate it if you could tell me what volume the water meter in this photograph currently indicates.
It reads 502.2 gal
